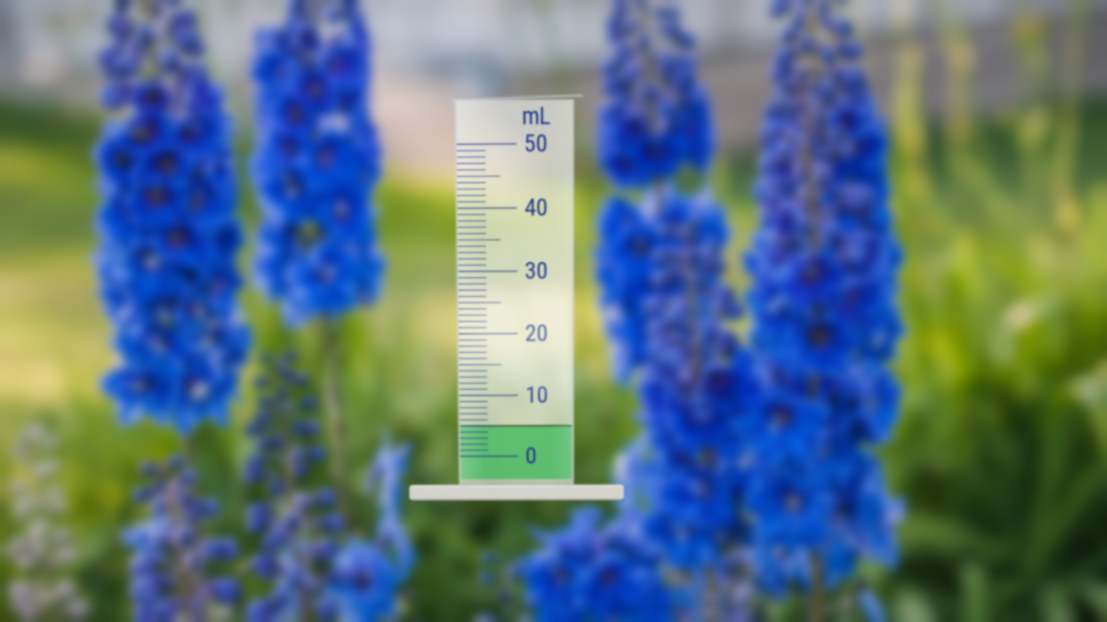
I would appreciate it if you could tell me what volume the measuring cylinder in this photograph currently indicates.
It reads 5 mL
